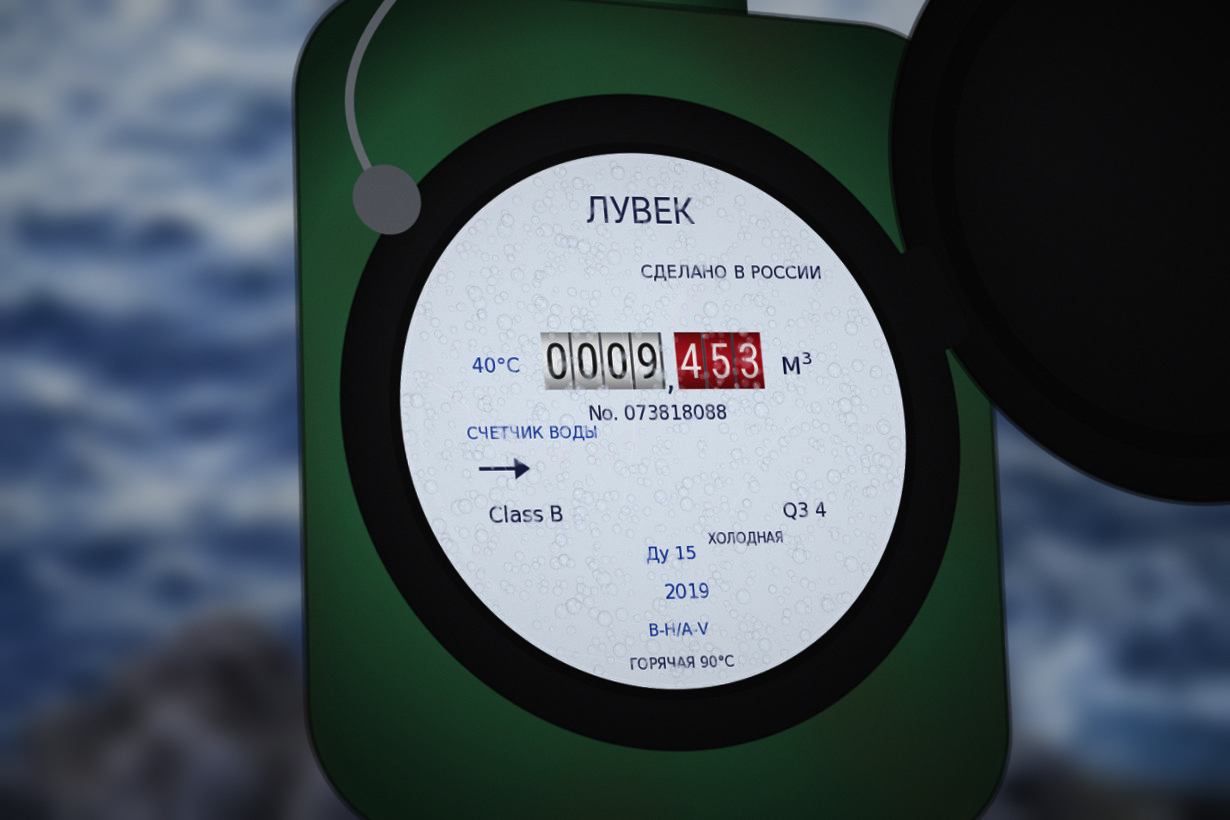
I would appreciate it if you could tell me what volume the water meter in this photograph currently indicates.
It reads 9.453 m³
